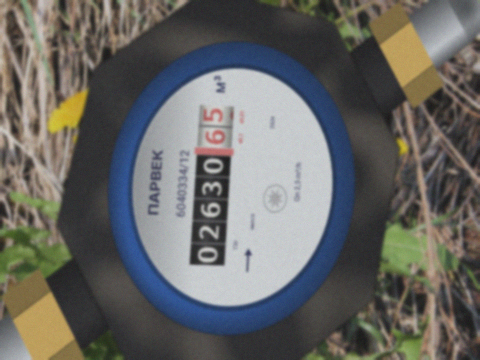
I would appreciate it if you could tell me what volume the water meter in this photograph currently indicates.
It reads 2630.65 m³
